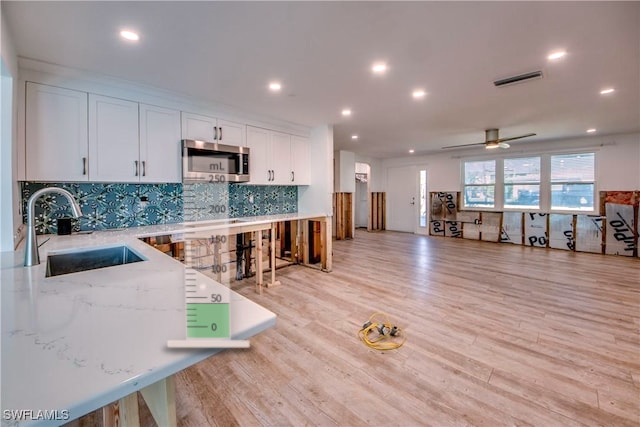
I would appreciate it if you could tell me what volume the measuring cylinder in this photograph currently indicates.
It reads 40 mL
